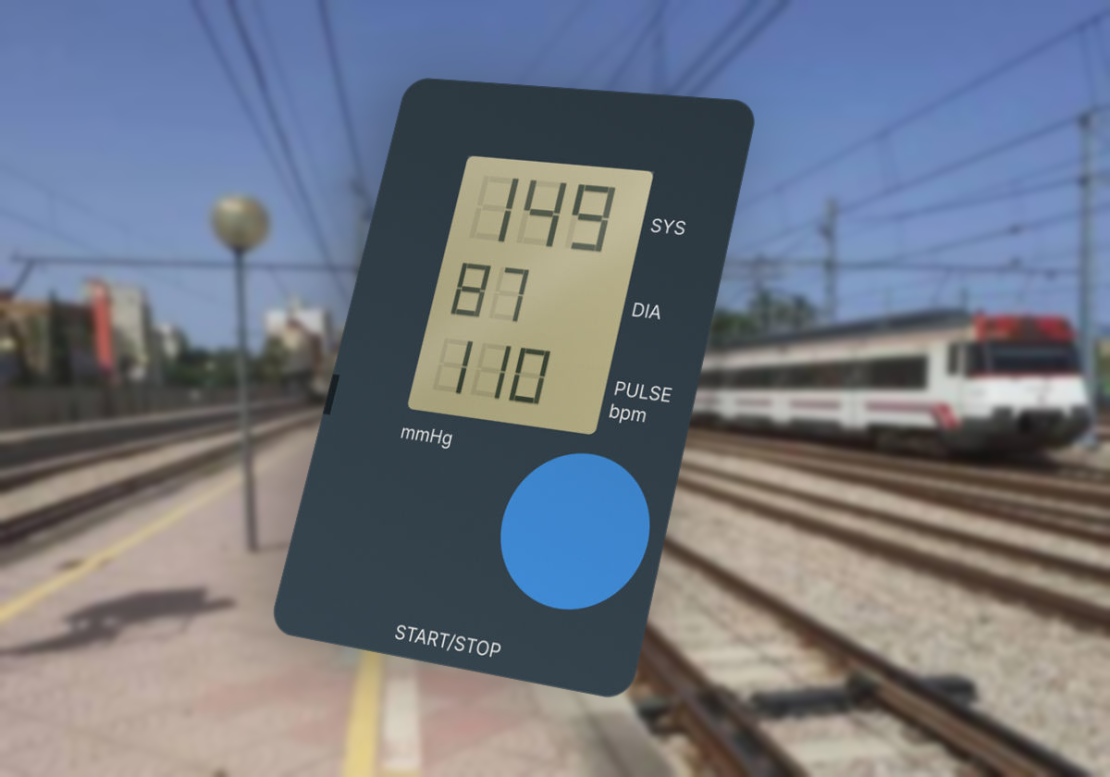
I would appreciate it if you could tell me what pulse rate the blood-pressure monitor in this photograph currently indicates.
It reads 110 bpm
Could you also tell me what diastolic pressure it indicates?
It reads 87 mmHg
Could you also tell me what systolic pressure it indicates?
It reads 149 mmHg
